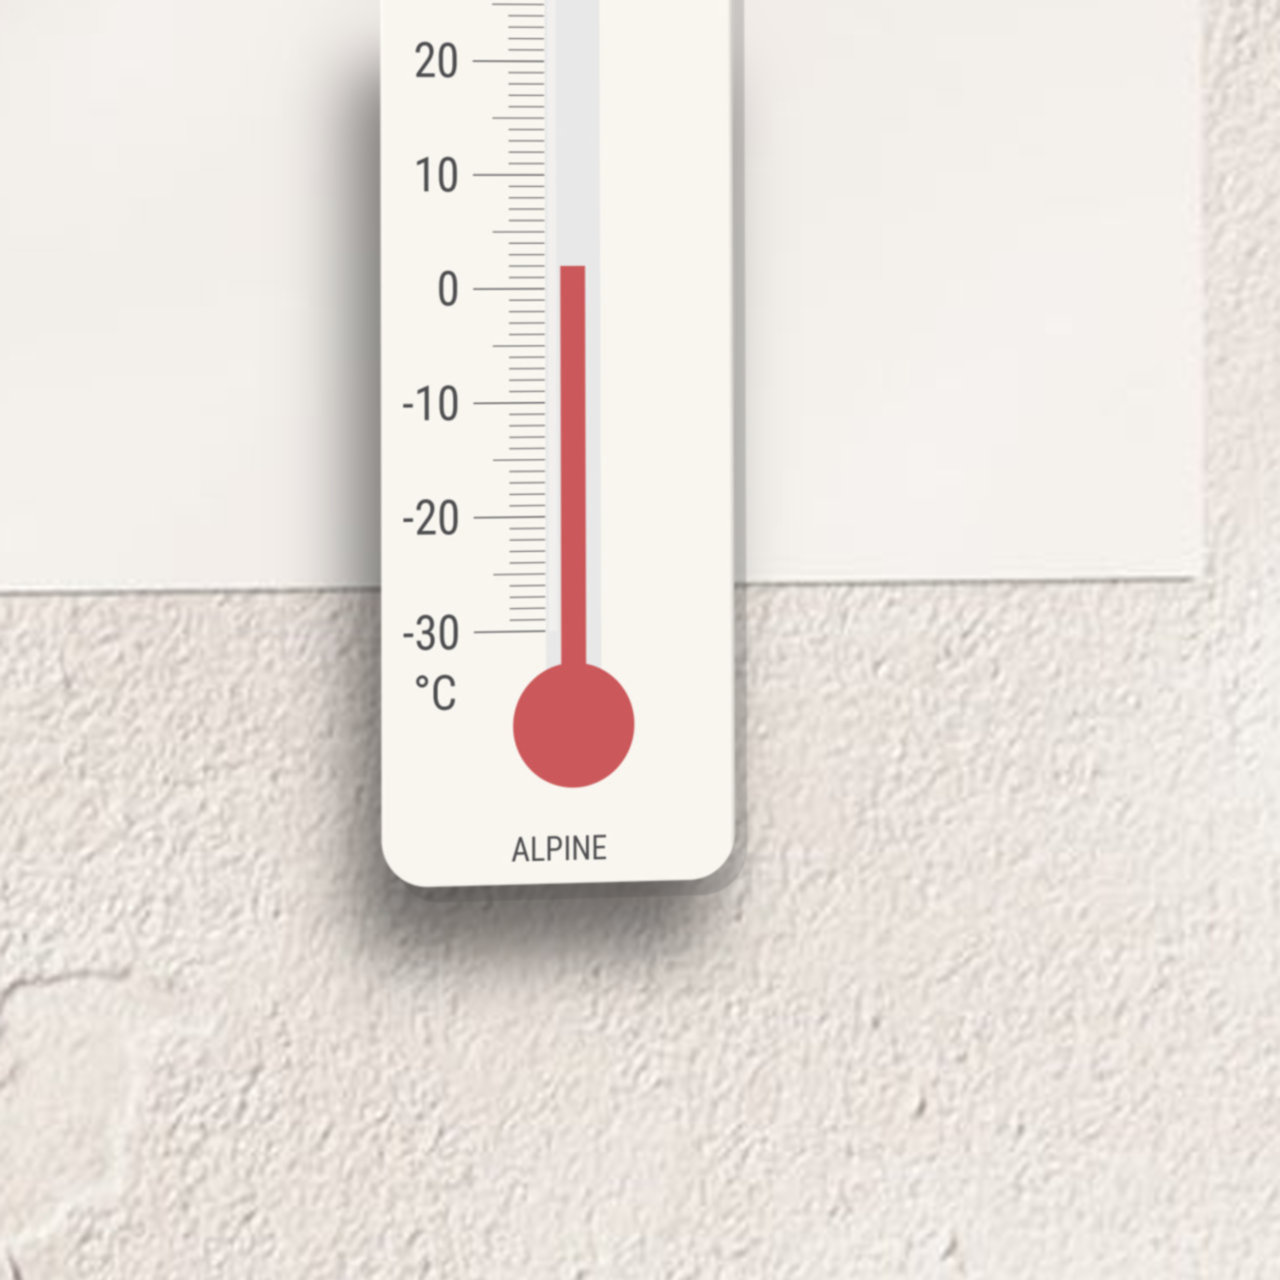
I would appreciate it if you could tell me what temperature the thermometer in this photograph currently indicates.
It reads 2 °C
